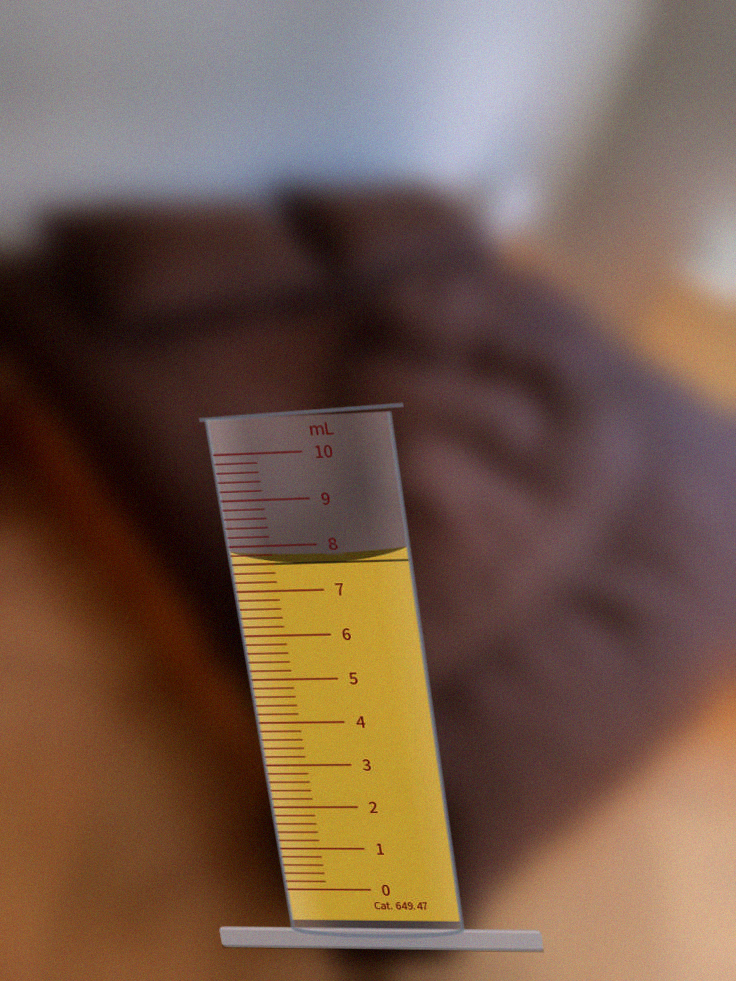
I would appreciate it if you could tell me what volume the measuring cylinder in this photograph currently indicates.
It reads 7.6 mL
